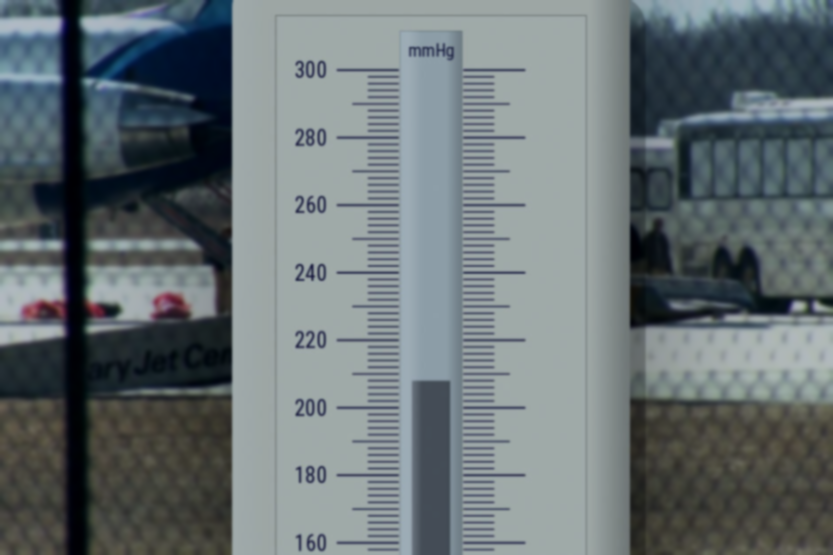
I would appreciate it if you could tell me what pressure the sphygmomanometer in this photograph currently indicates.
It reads 208 mmHg
